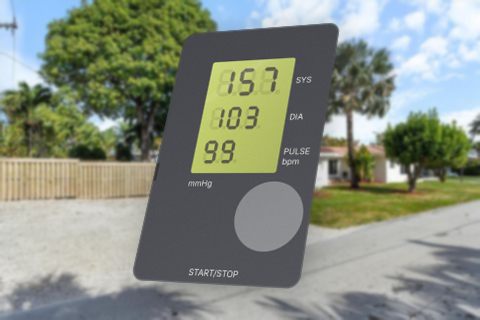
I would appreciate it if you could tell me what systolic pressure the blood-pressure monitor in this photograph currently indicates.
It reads 157 mmHg
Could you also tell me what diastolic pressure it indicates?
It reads 103 mmHg
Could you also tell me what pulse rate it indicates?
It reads 99 bpm
